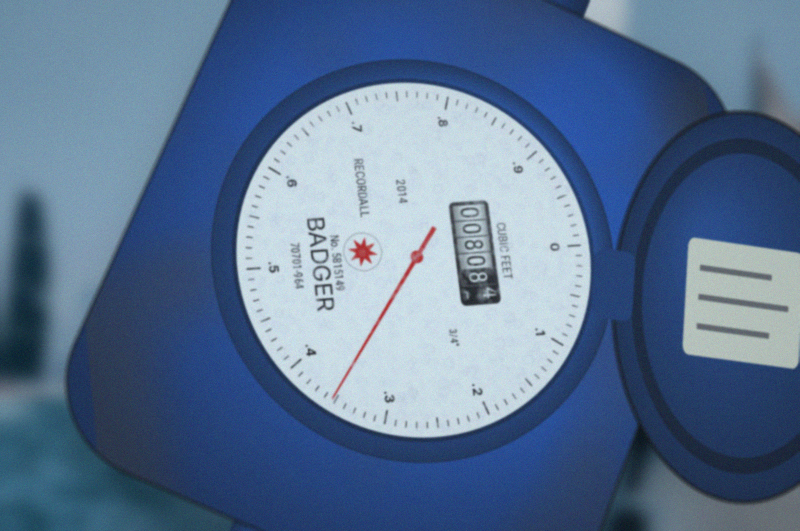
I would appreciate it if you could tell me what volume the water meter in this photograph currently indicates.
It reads 8084.35 ft³
